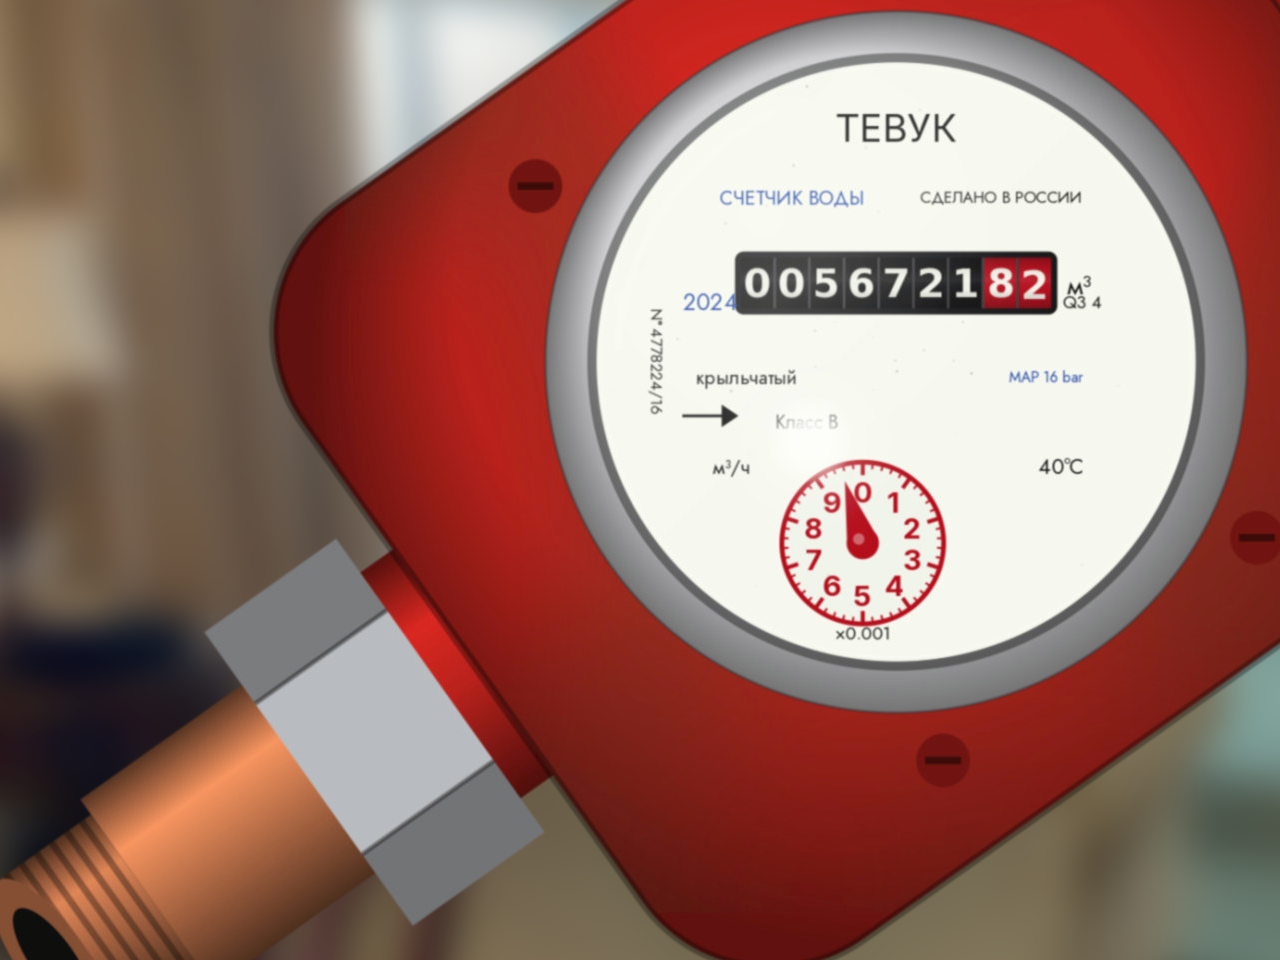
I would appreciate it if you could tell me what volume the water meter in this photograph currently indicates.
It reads 56721.819 m³
